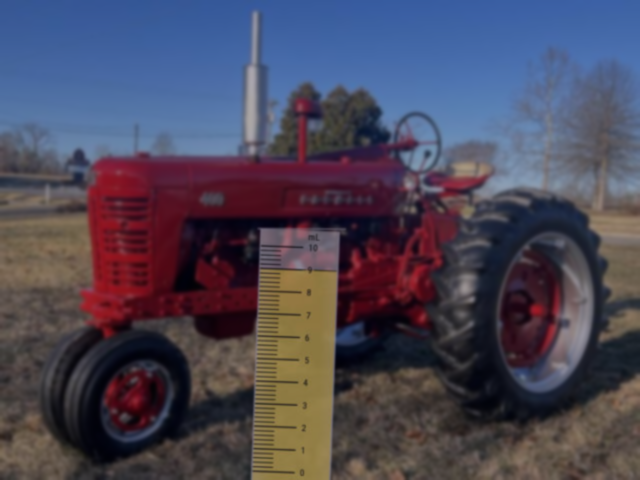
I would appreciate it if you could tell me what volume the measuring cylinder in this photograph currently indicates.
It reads 9 mL
